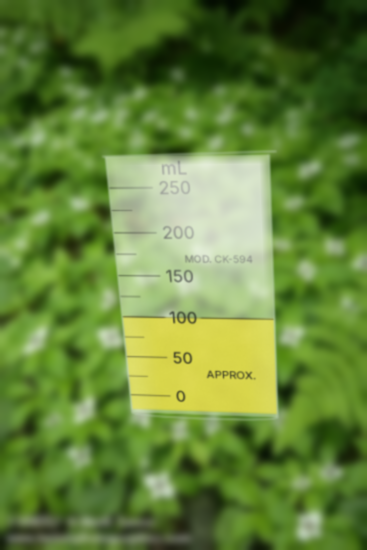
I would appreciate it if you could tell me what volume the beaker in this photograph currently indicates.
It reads 100 mL
